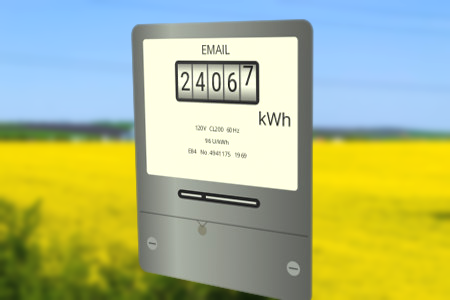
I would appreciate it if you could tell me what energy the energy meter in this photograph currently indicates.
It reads 24067 kWh
